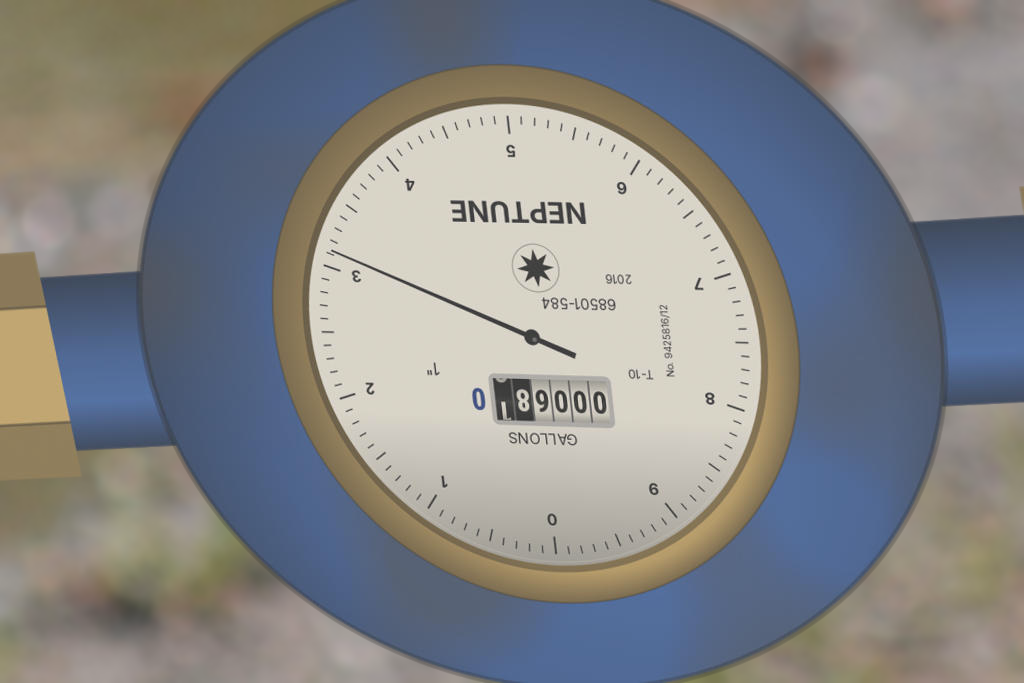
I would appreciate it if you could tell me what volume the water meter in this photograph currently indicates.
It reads 6813.1 gal
